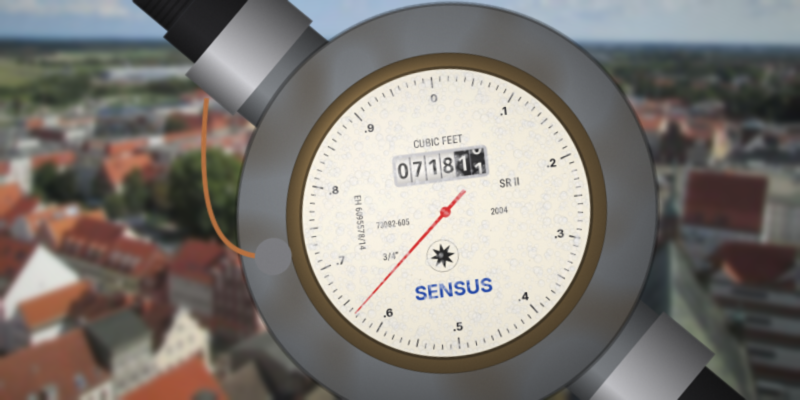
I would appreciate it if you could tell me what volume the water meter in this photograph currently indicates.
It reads 71810.63 ft³
